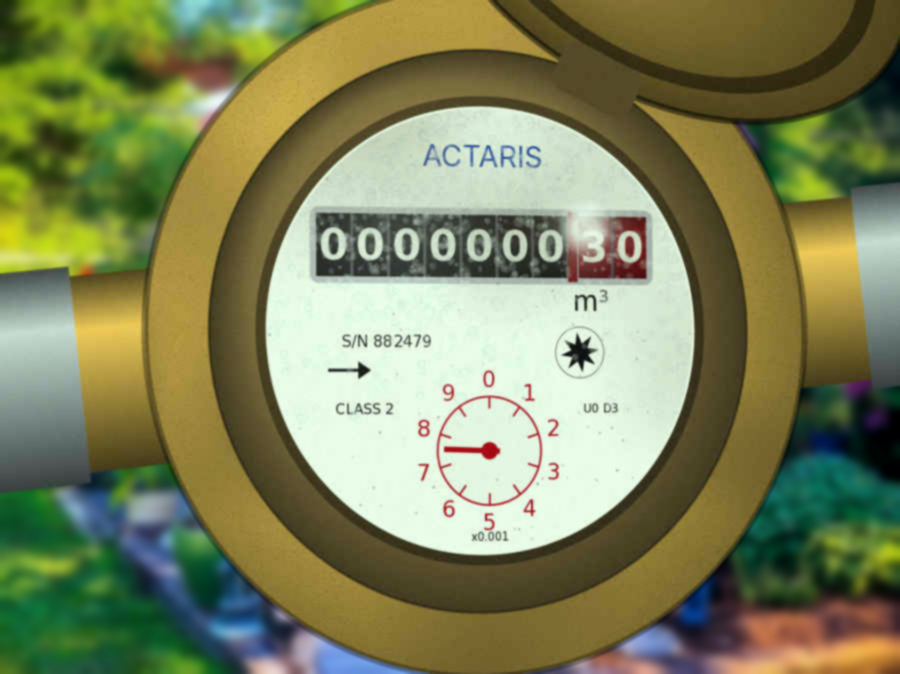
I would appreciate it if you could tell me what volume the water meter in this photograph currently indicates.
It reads 0.307 m³
